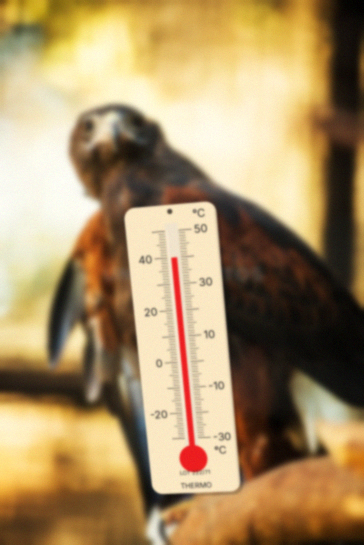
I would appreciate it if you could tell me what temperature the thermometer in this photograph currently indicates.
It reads 40 °C
